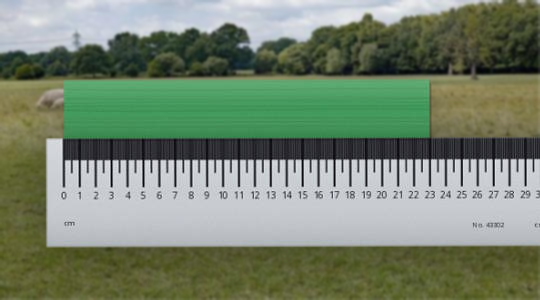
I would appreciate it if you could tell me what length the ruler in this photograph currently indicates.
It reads 23 cm
